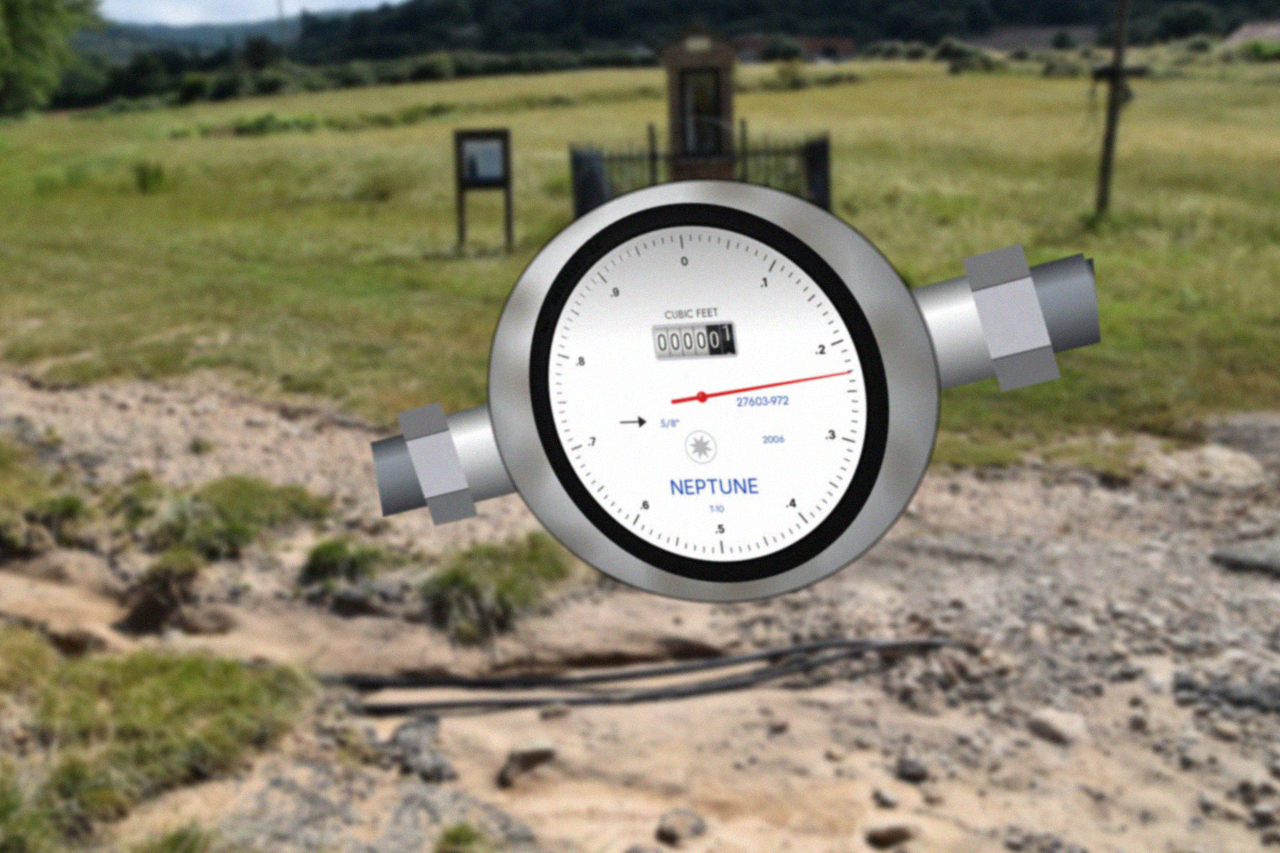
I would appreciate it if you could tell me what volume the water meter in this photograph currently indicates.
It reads 1.23 ft³
